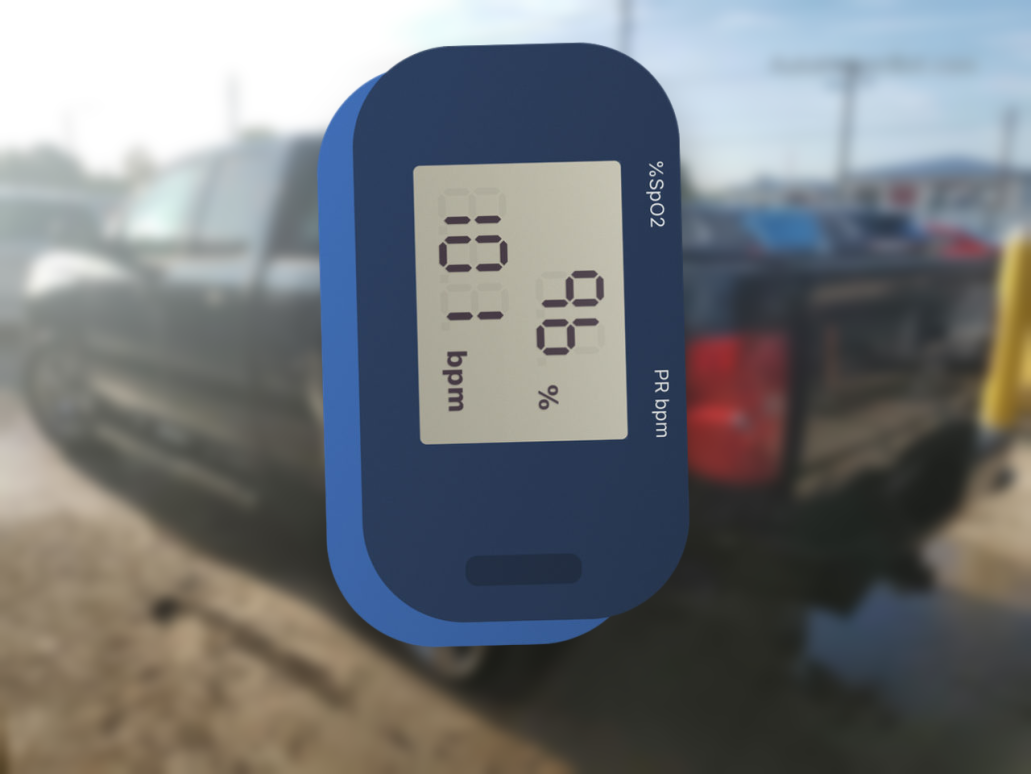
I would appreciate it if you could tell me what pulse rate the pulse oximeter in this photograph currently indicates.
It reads 101 bpm
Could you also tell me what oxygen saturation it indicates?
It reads 96 %
